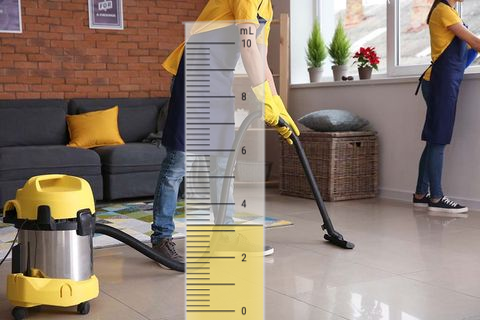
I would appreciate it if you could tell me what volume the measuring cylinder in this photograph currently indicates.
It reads 3.2 mL
